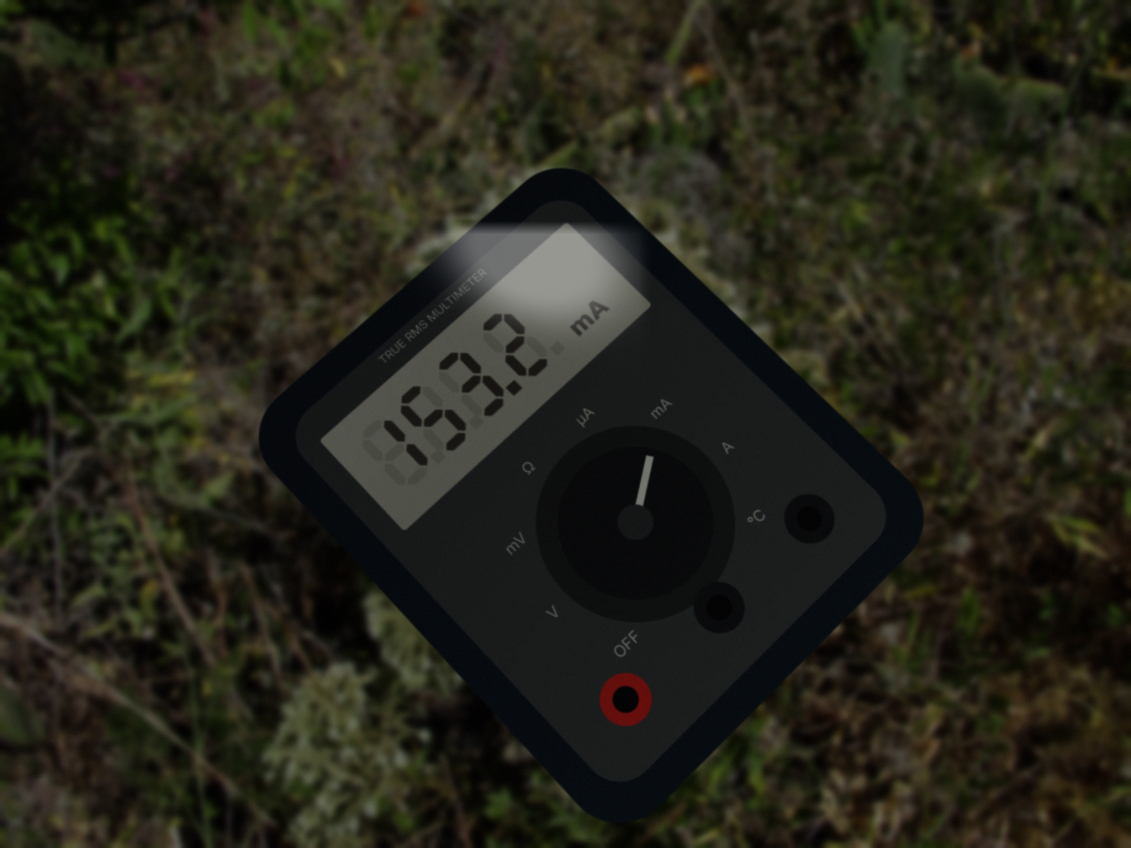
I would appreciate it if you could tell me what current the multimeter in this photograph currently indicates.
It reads 153.2 mA
